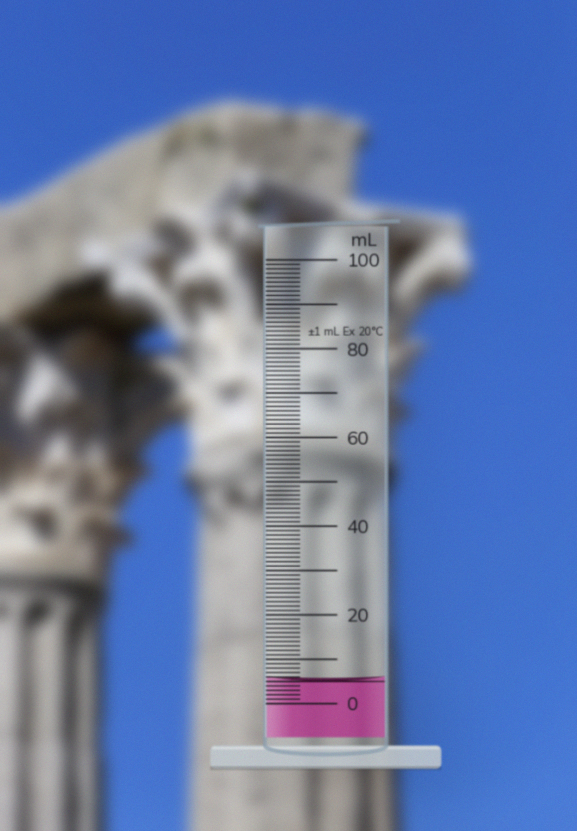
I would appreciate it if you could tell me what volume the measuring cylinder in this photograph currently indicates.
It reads 5 mL
